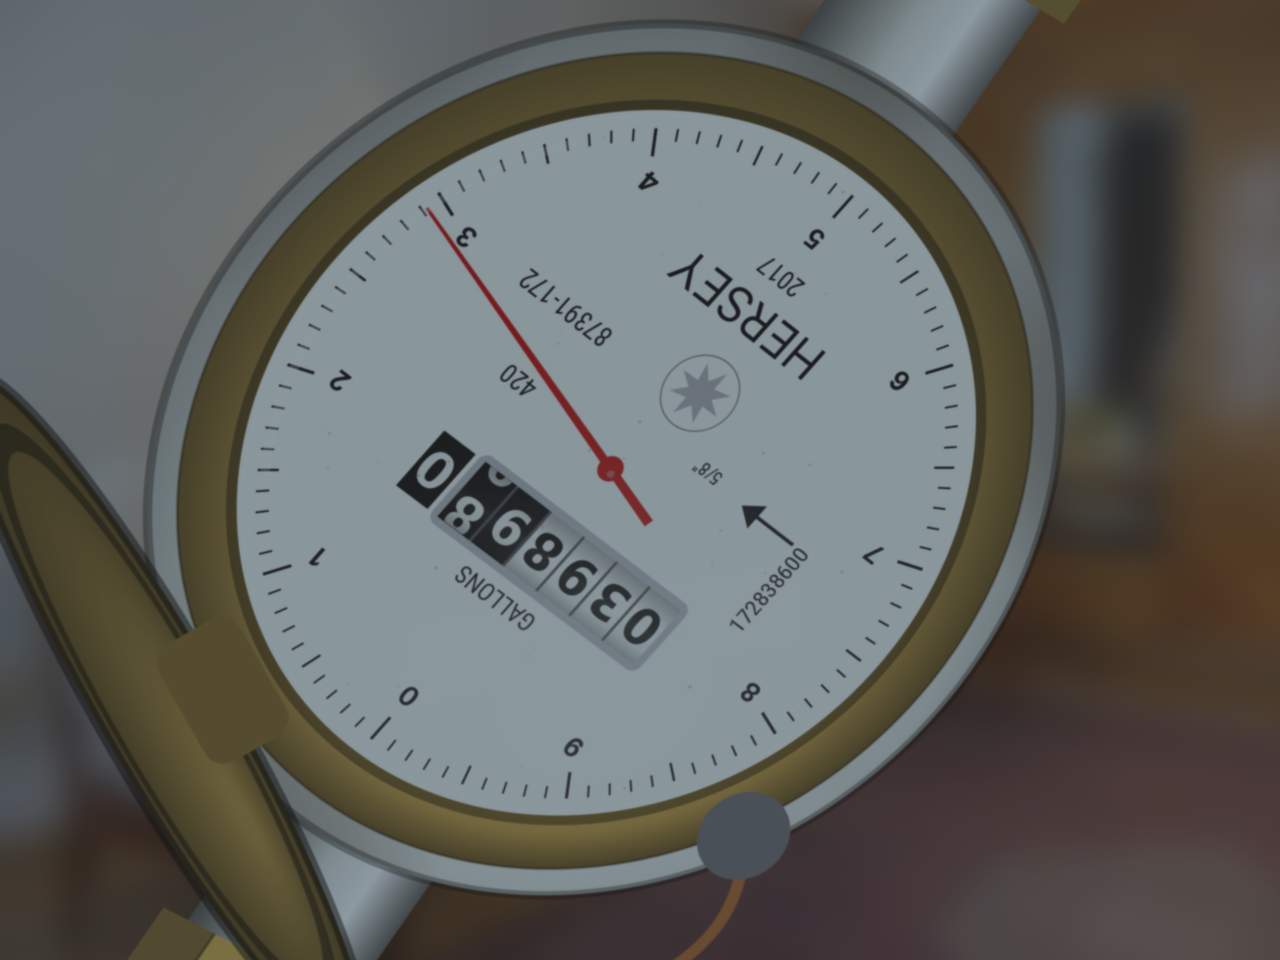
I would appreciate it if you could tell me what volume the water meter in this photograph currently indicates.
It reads 398982.9 gal
